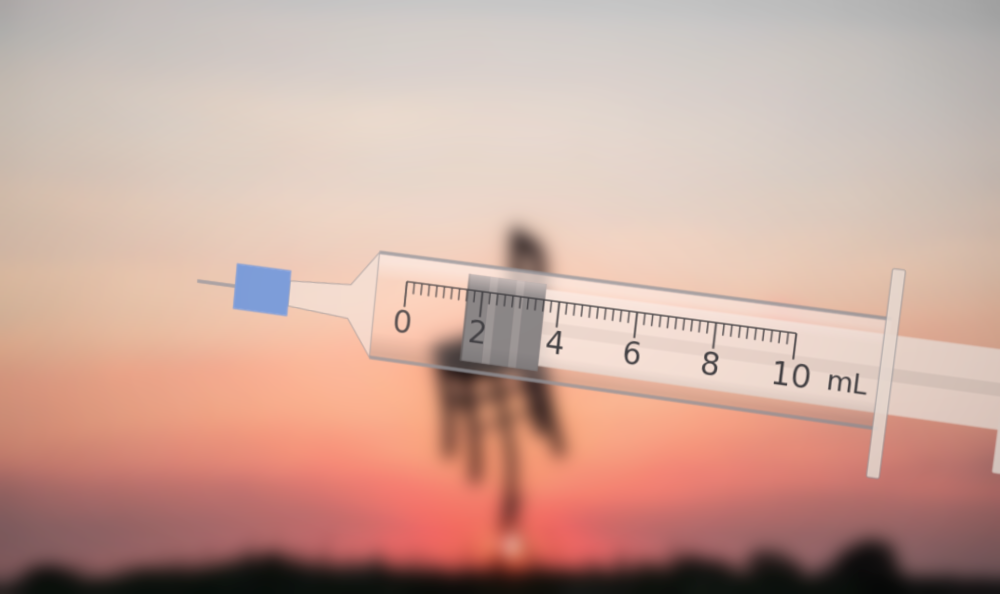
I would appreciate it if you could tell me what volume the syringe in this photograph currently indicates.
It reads 1.6 mL
